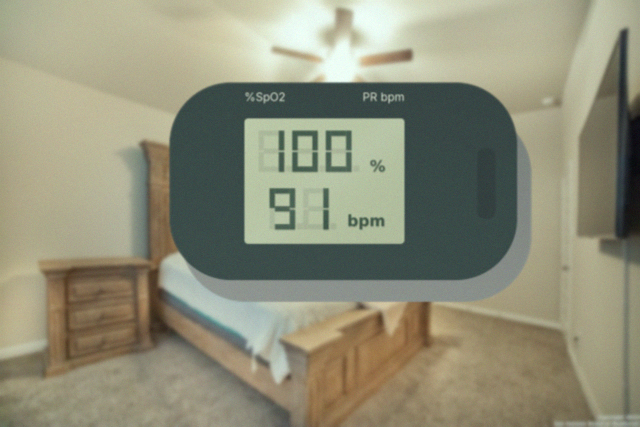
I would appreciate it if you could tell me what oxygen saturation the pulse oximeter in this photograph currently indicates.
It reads 100 %
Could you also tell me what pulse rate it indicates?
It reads 91 bpm
